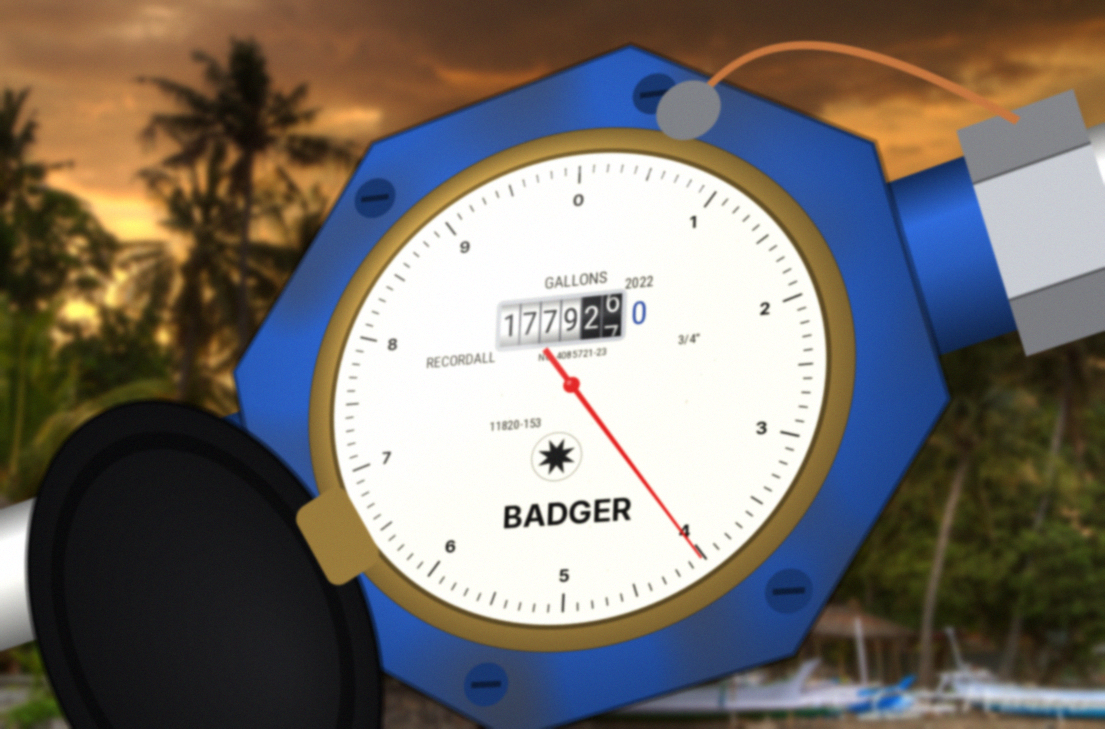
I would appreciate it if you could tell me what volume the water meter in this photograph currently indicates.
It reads 1779264.0 gal
